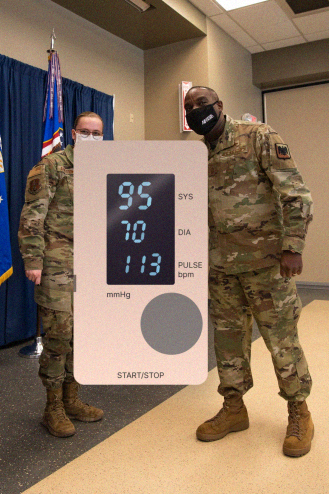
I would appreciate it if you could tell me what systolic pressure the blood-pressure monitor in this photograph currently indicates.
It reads 95 mmHg
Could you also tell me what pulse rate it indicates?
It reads 113 bpm
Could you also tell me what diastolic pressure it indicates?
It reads 70 mmHg
